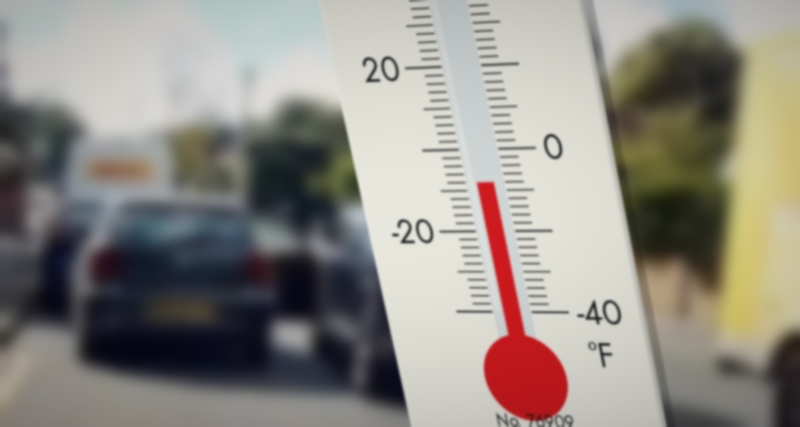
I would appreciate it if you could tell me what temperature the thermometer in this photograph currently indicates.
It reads -8 °F
